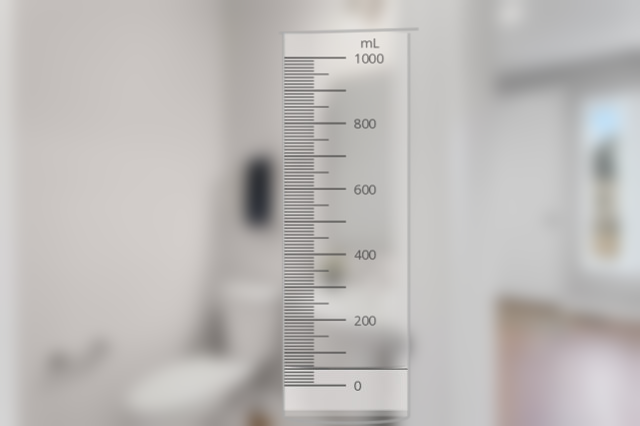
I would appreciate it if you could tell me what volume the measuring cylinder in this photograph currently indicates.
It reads 50 mL
